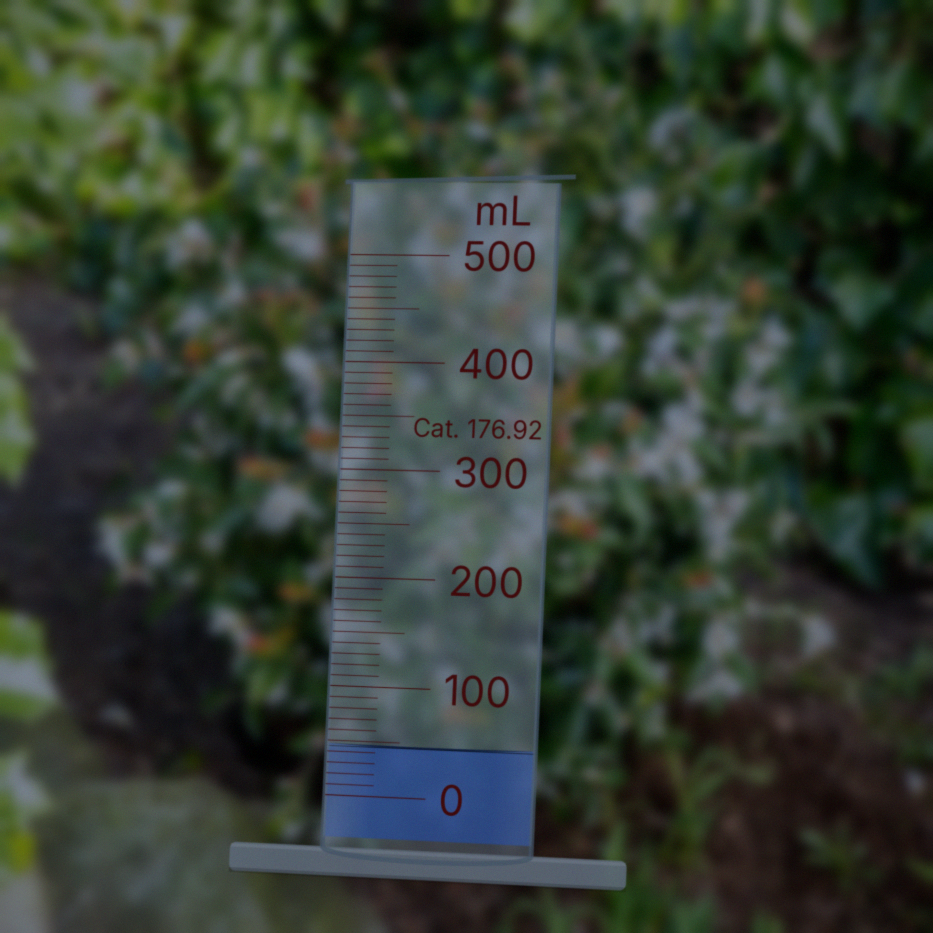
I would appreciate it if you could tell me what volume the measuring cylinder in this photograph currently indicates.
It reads 45 mL
